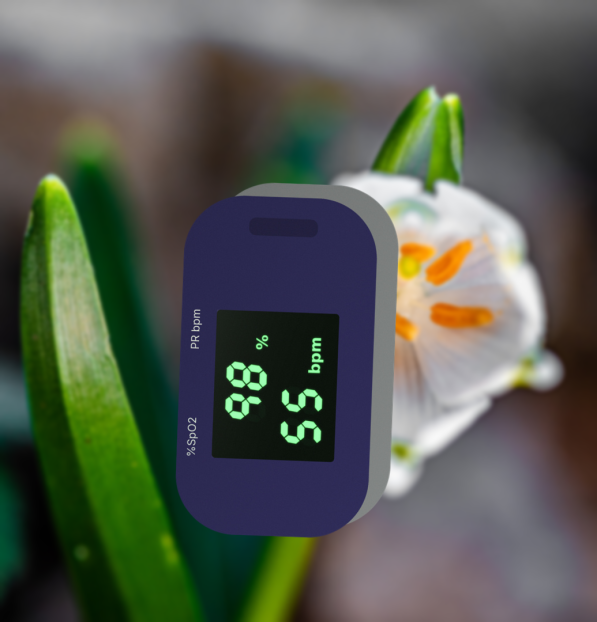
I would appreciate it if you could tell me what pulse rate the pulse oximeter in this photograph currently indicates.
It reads 55 bpm
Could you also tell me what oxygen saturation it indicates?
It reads 98 %
